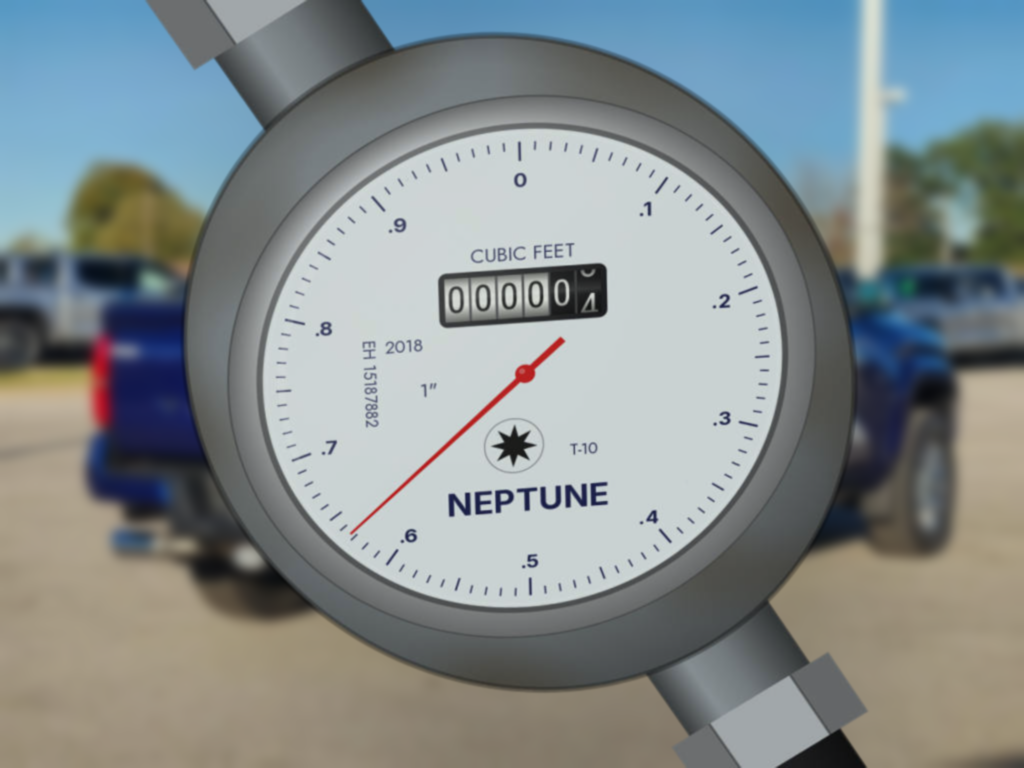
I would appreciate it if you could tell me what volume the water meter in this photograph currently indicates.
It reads 3.63 ft³
